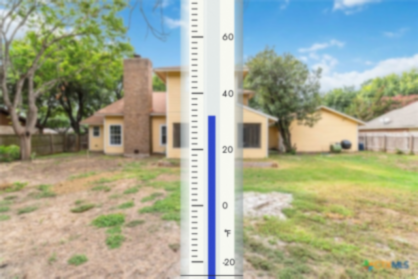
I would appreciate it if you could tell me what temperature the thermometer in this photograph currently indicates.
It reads 32 °F
